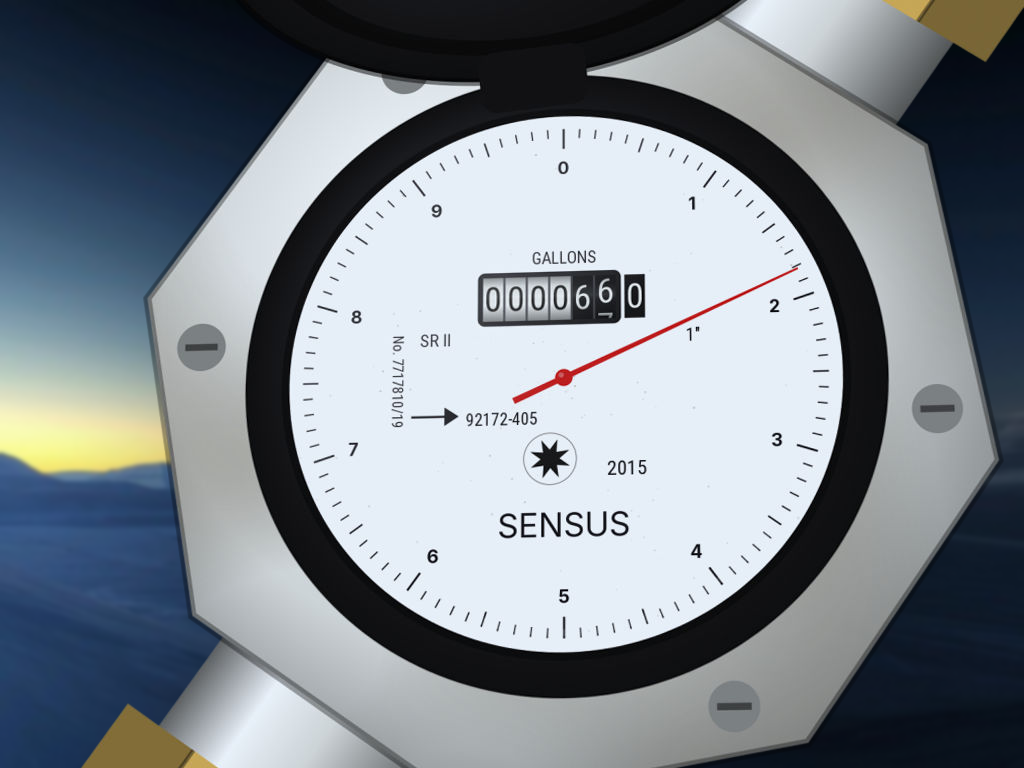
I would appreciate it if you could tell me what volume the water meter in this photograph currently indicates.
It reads 661.8 gal
